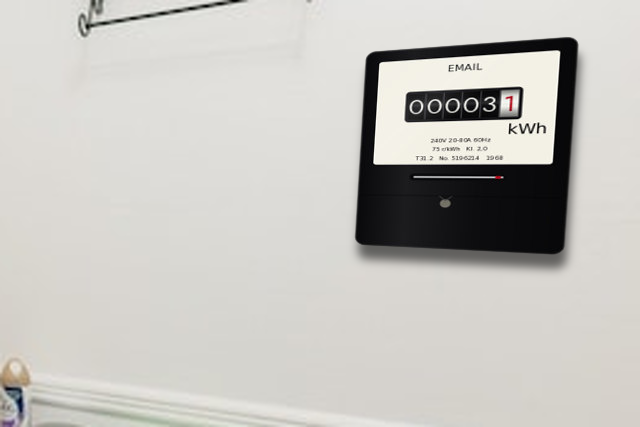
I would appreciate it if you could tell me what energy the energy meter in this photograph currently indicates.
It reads 3.1 kWh
